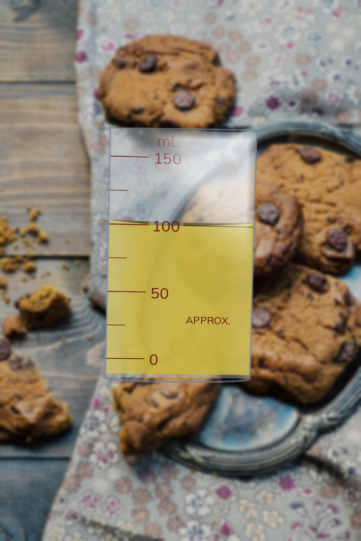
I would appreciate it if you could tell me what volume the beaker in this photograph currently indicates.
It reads 100 mL
